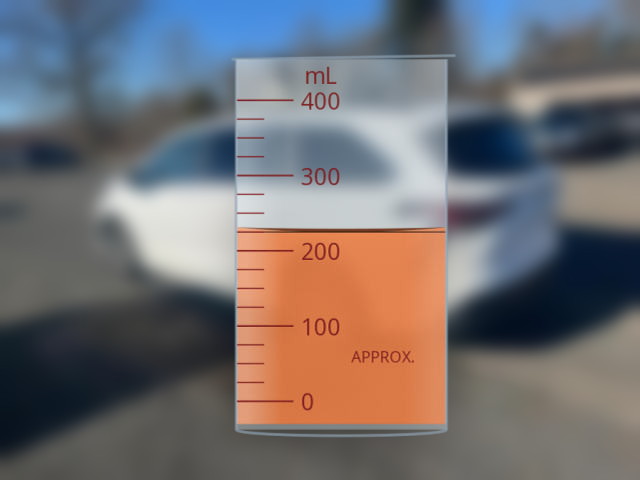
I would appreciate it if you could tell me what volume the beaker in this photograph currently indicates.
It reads 225 mL
